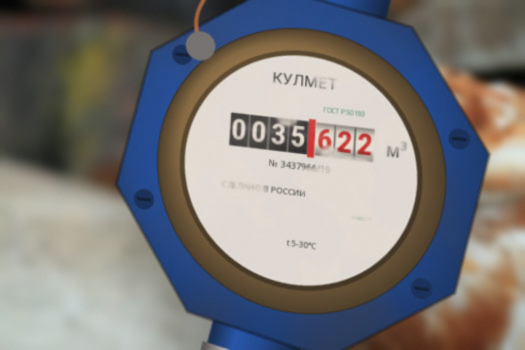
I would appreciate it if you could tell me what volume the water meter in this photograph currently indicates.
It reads 35.622 m³
